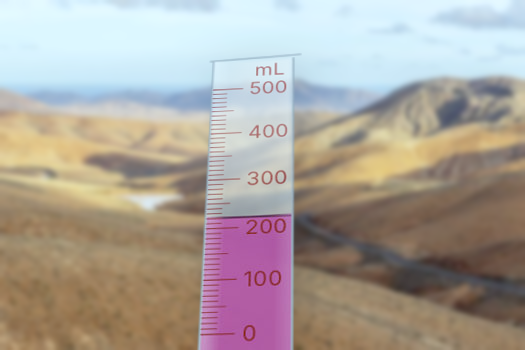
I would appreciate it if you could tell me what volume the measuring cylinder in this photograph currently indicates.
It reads 220 mL
